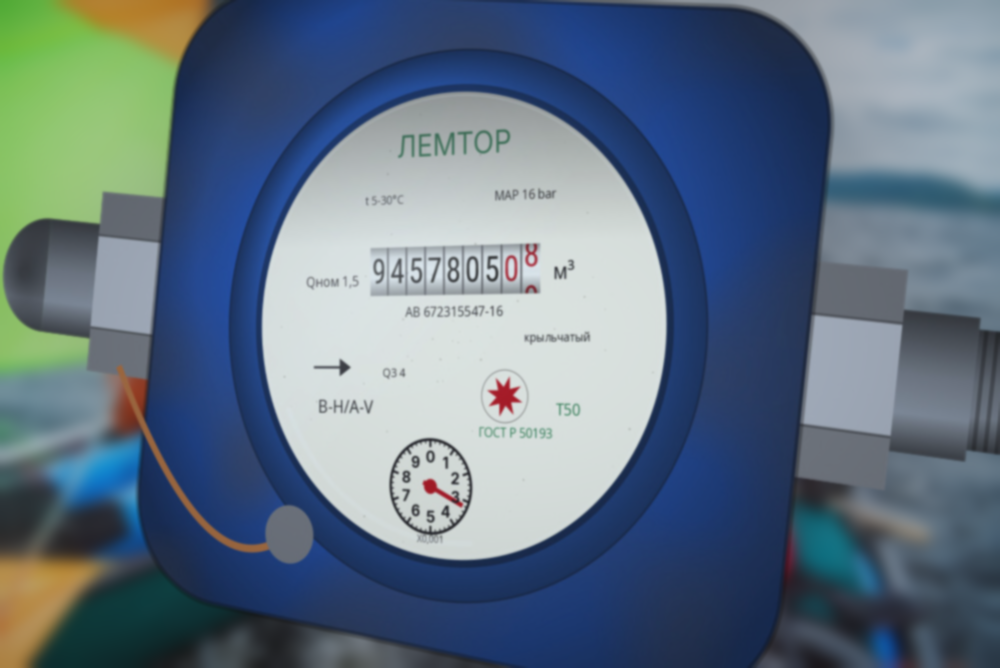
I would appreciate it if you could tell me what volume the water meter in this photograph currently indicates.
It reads 9457805.083 m³
